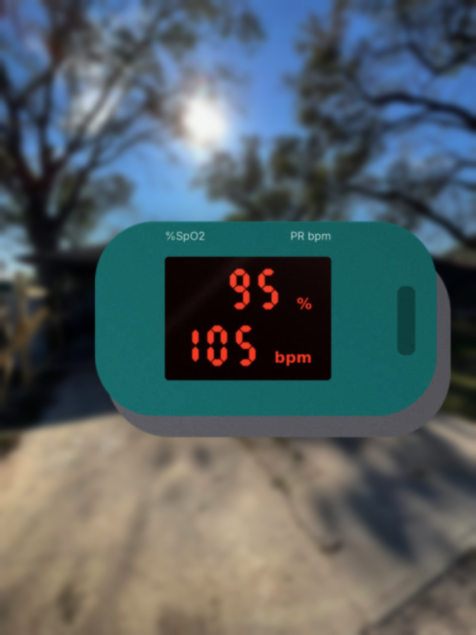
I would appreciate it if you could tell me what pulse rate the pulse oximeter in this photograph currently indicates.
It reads 105 bpm
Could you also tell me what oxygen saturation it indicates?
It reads 95 %
